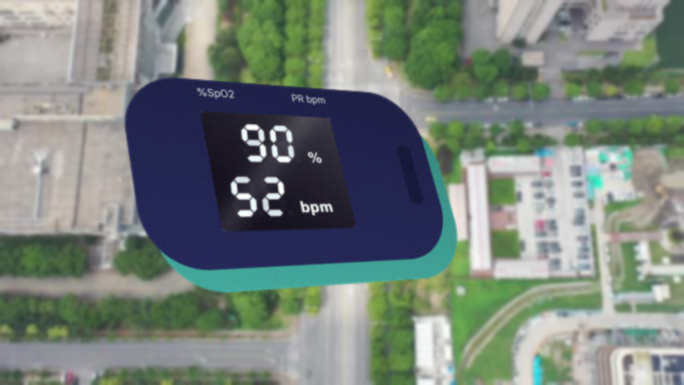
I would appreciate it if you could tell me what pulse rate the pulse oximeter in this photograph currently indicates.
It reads 52 bpm
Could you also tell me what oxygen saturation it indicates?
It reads 90 %
